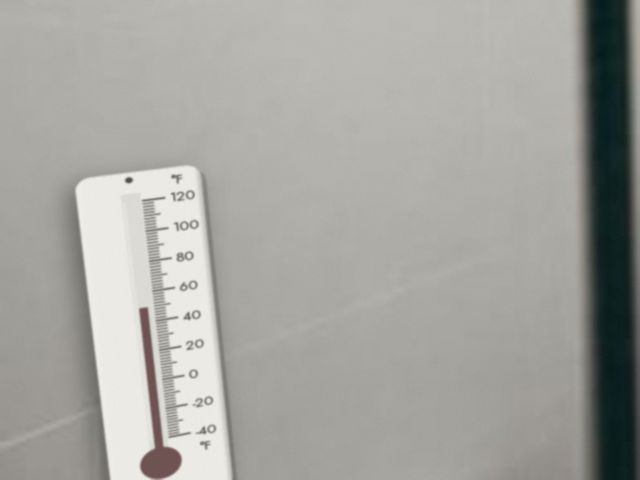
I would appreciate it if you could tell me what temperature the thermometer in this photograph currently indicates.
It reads 50 °F
